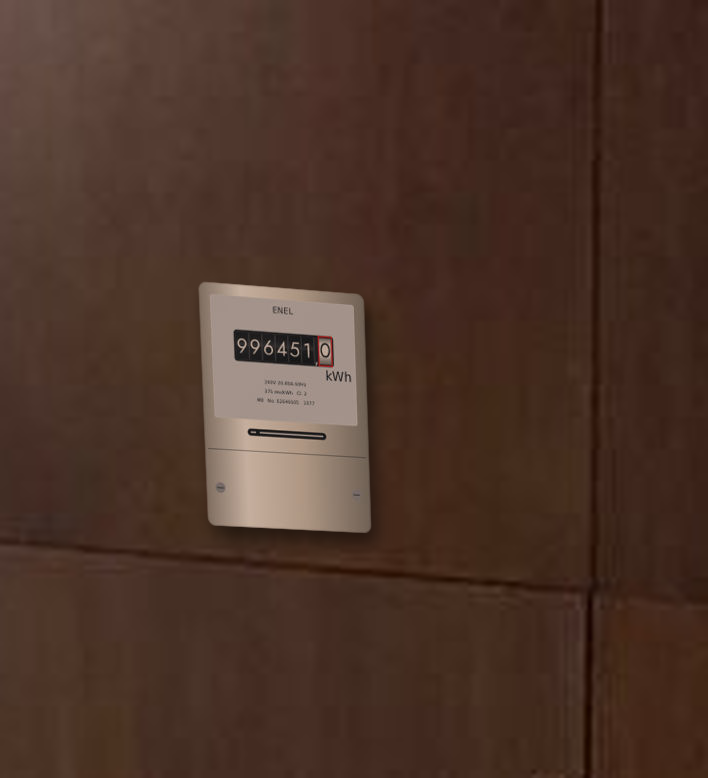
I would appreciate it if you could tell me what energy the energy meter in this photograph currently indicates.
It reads 996451.0 kWh
